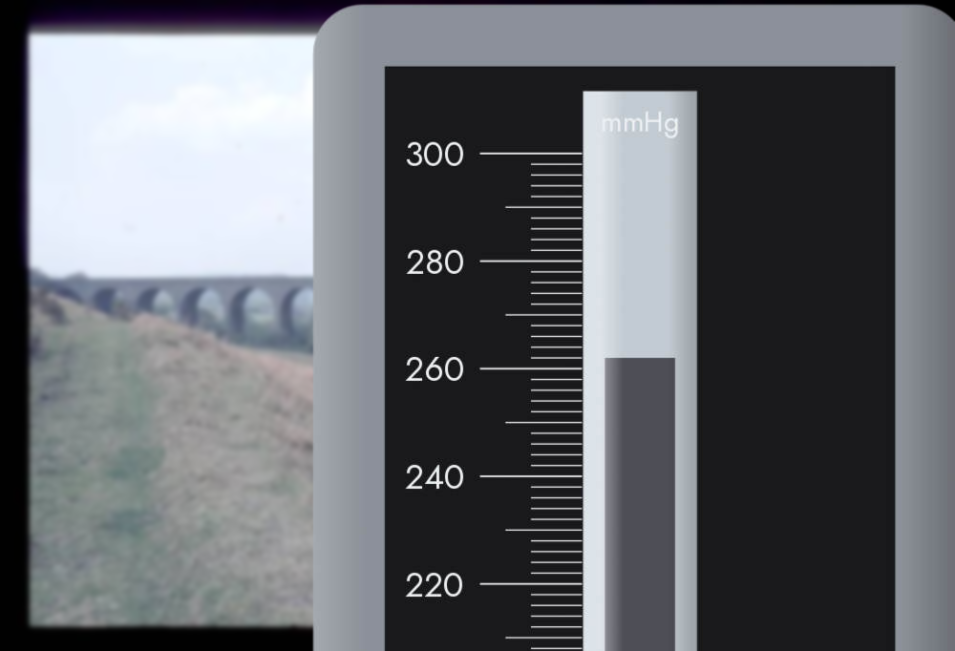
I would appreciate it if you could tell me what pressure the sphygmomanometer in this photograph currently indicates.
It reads 262 mmHg
